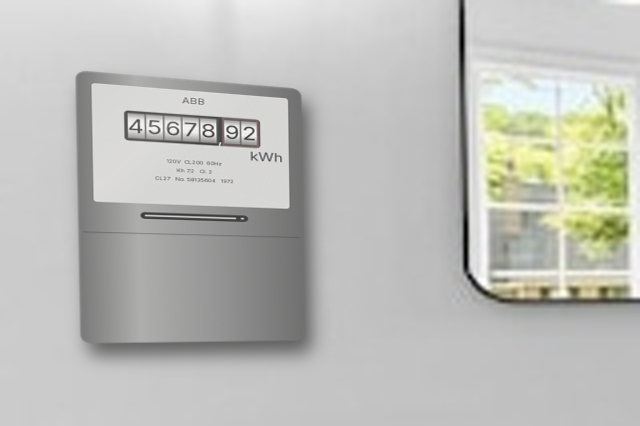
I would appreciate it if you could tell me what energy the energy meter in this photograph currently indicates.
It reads 45678.92 kWh
